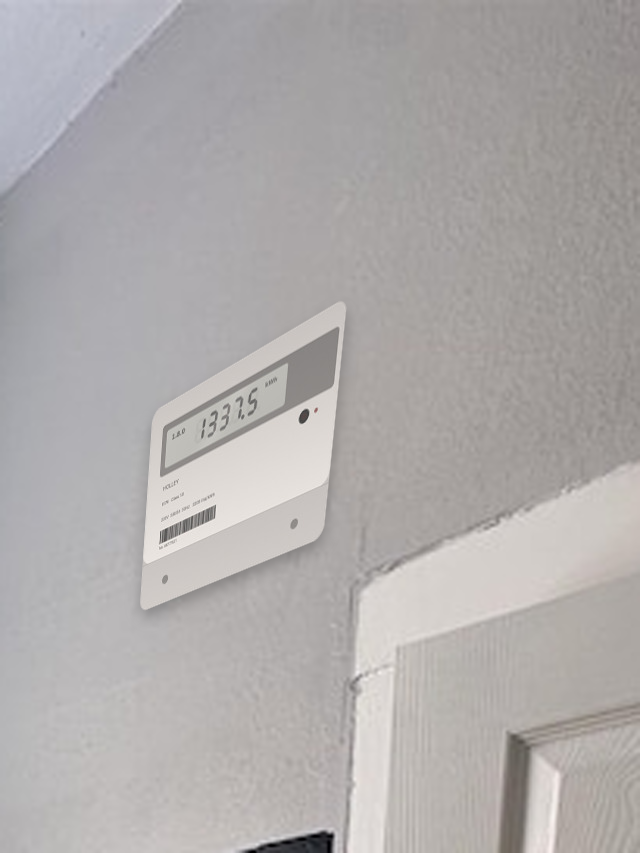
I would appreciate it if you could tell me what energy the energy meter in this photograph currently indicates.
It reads 1337.5 kWh
